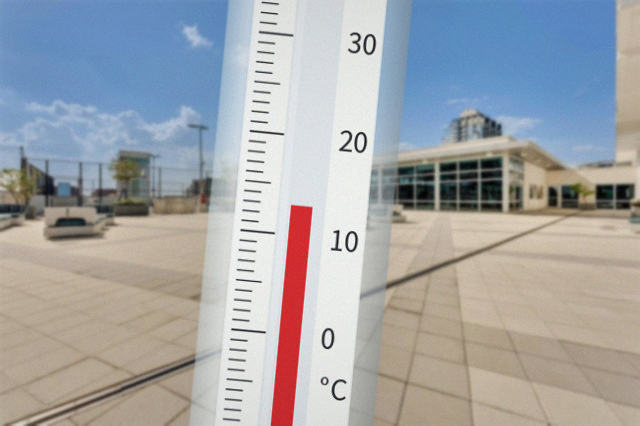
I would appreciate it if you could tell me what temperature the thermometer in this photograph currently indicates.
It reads 13 °C
